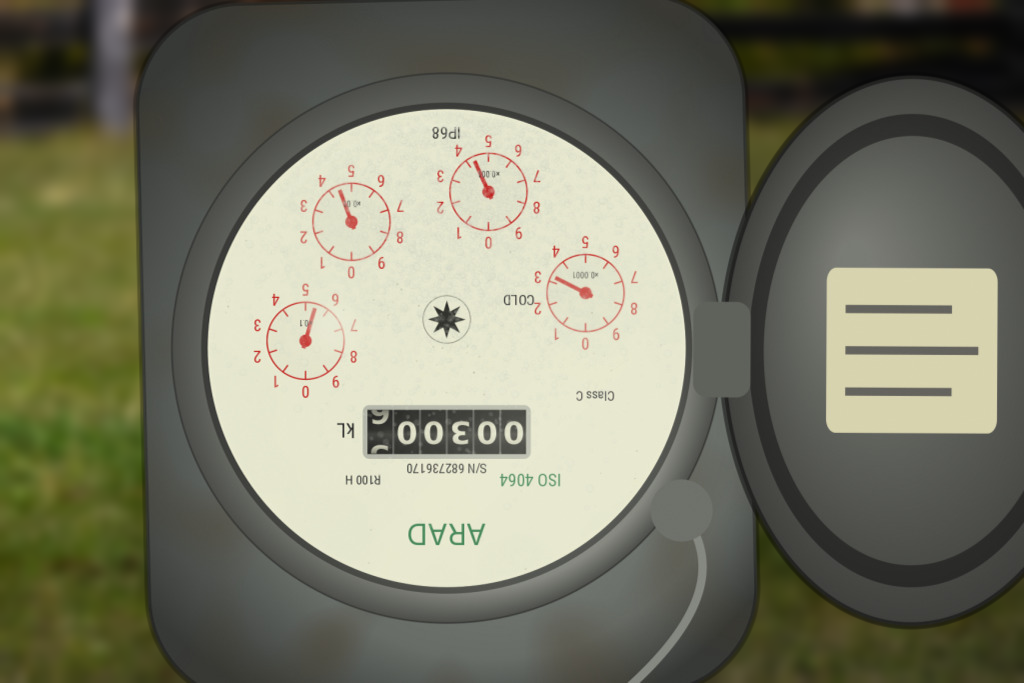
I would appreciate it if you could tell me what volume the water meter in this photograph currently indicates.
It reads 3005.5443 kL
